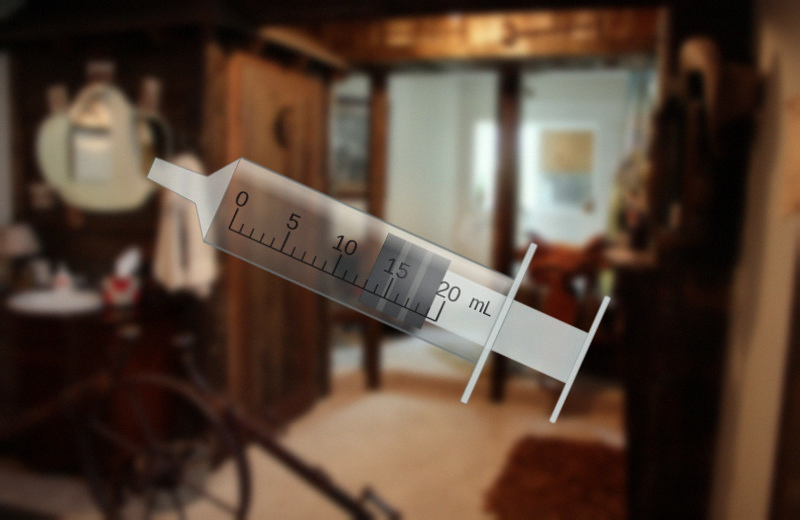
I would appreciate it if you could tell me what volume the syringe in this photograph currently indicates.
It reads 13 mL
